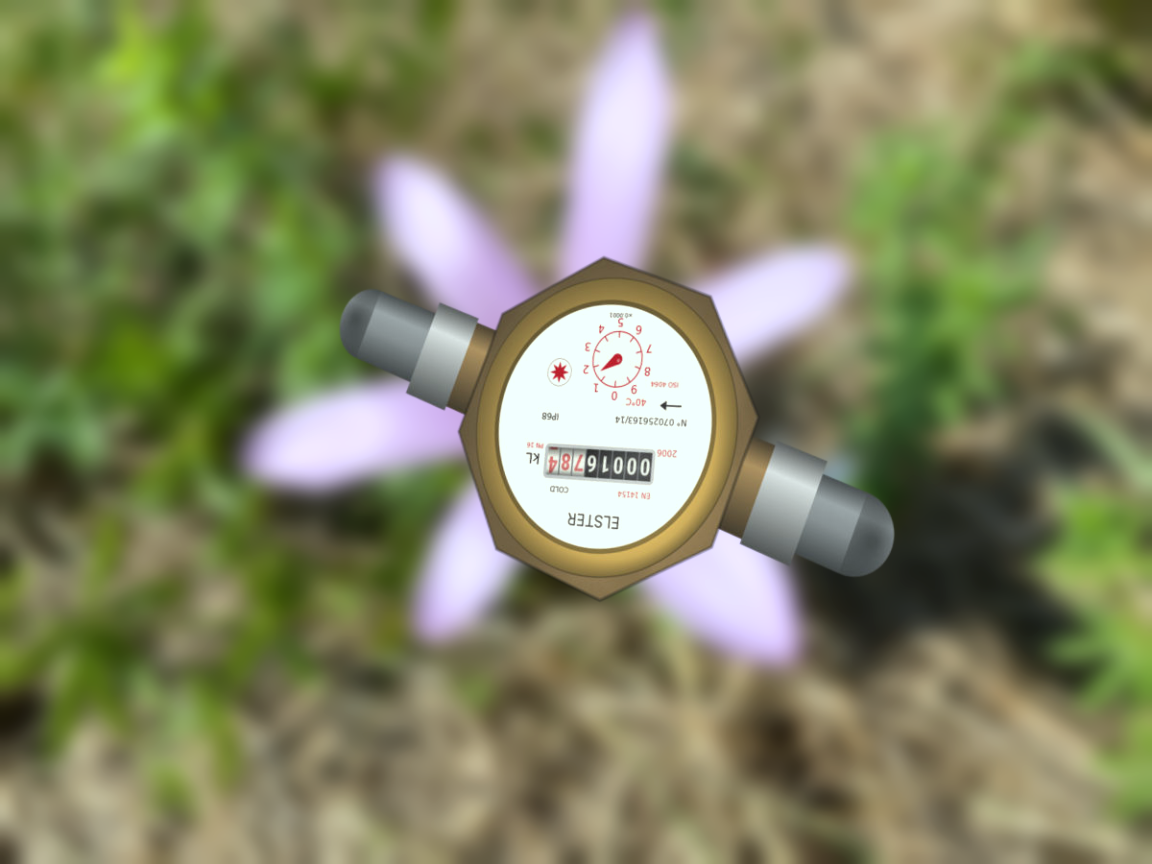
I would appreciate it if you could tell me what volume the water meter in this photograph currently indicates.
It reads 16.7841 kL
